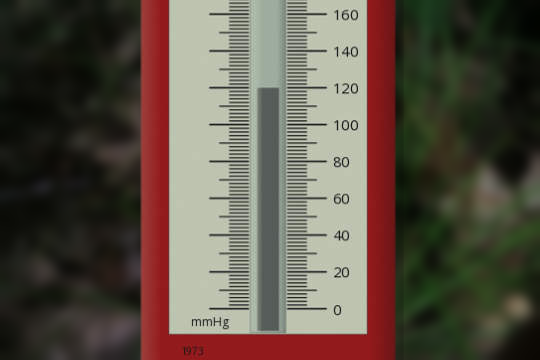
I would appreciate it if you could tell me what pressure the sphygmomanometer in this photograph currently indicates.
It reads 120 mmHg
